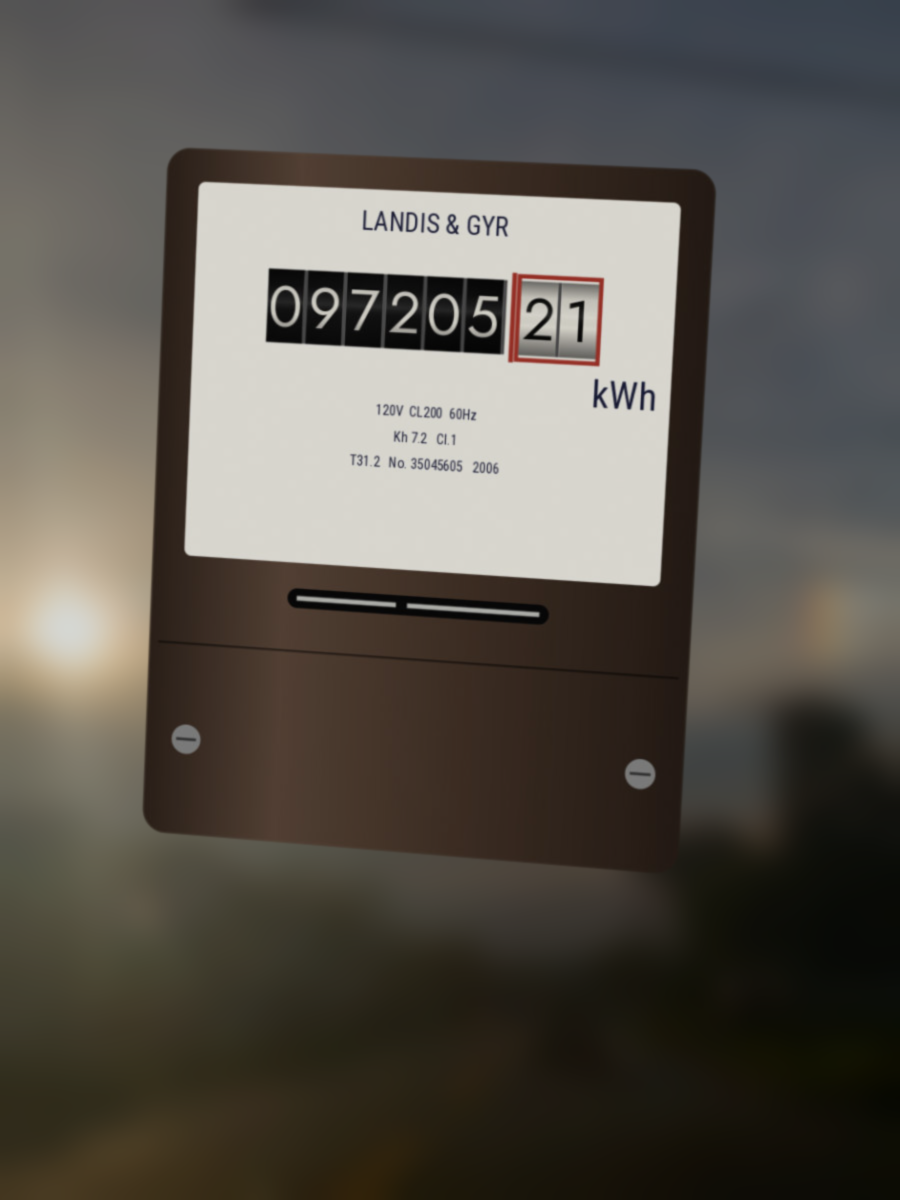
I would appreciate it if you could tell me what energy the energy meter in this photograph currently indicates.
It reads 97205.21 kWh
